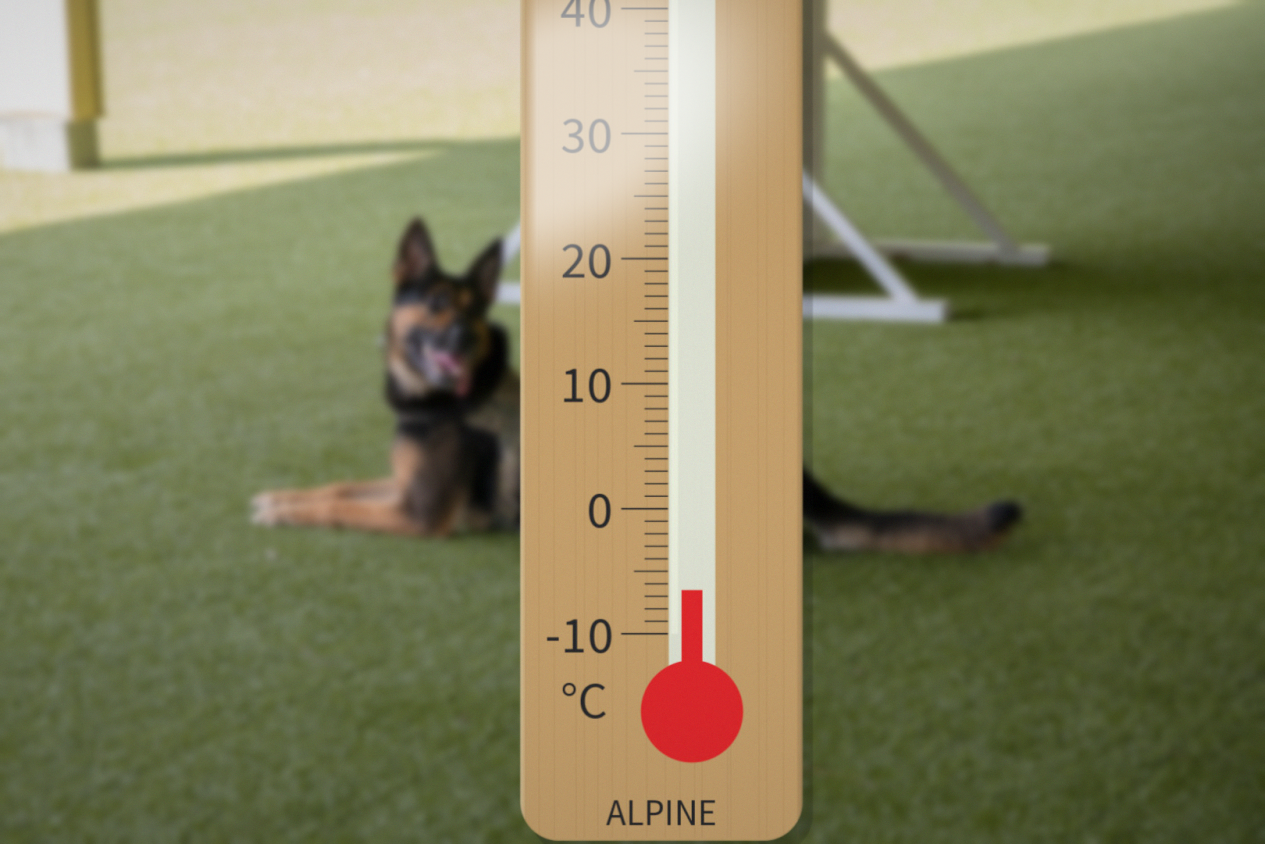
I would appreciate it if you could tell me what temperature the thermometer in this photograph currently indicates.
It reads -6.5 °C
